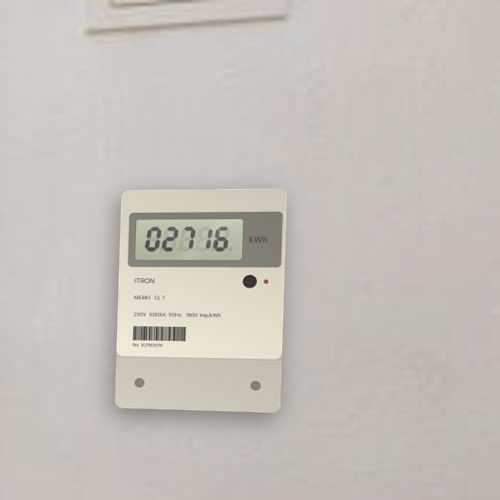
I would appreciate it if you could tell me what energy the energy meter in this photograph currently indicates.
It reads 2716 kWh
